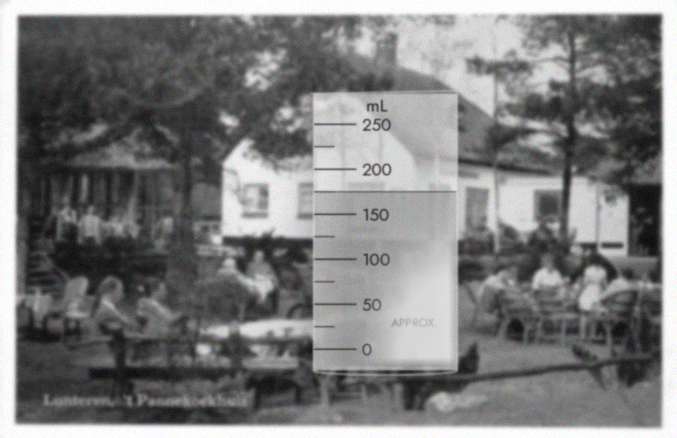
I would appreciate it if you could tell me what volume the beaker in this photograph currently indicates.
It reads 175 mL
